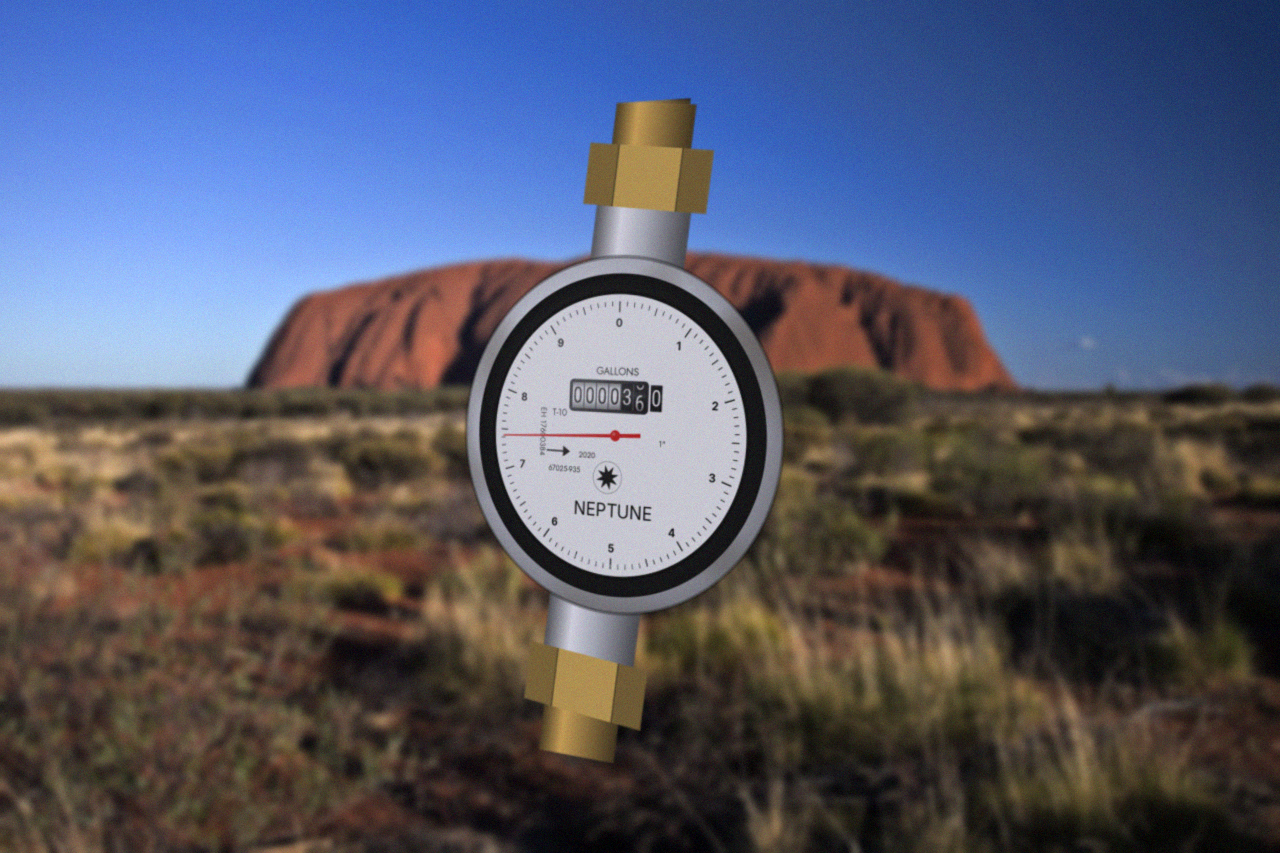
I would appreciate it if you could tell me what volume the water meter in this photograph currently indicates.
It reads 357.4 gal
